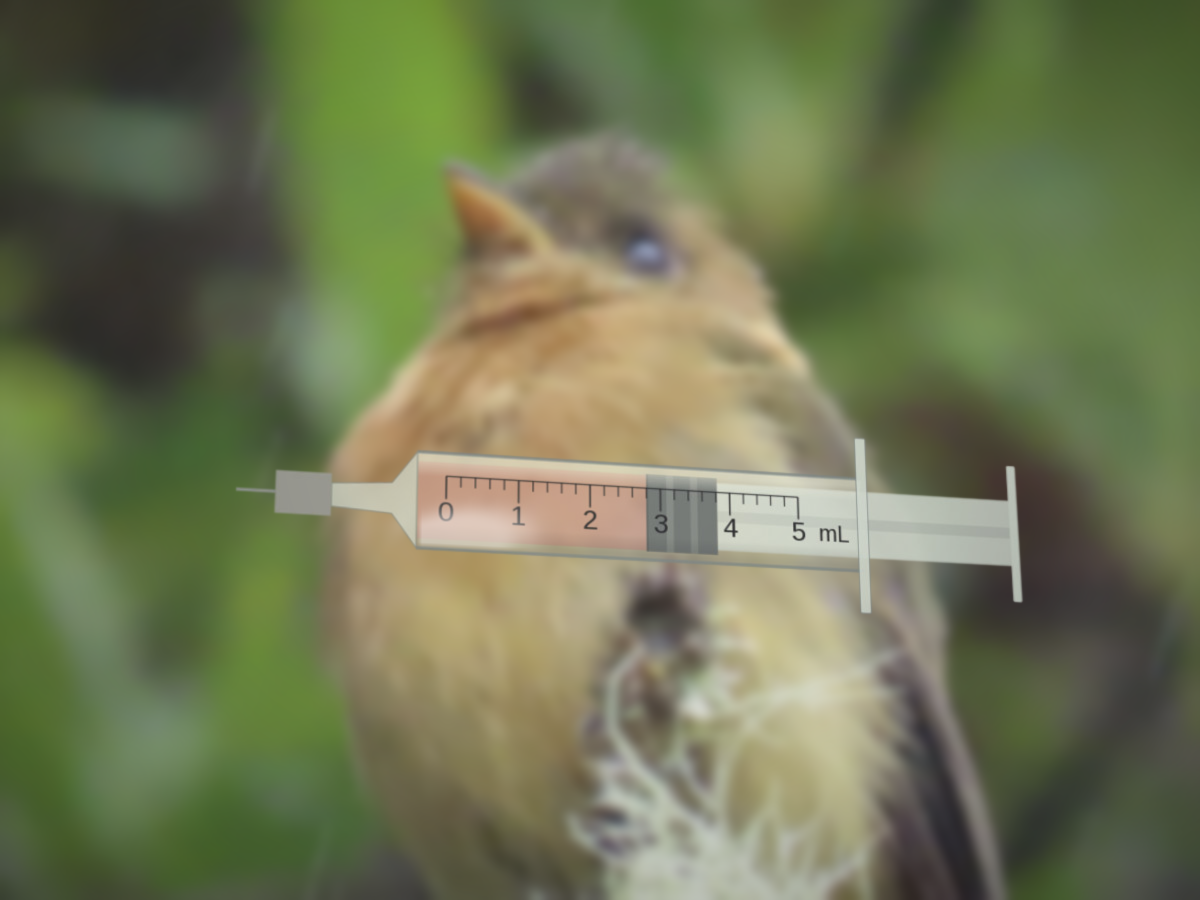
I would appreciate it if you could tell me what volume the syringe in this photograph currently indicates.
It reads 2.8 mL
